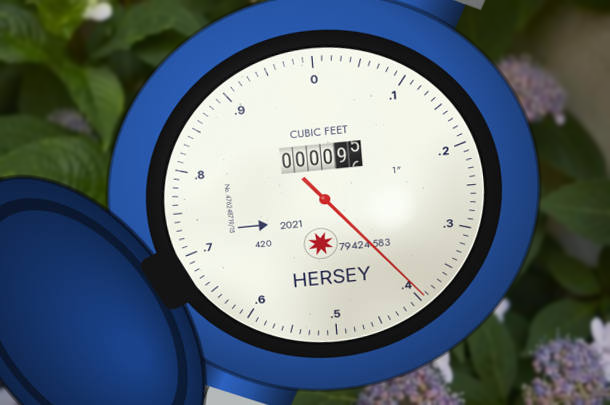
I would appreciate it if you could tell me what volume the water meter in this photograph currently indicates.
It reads 95.39 ft³
